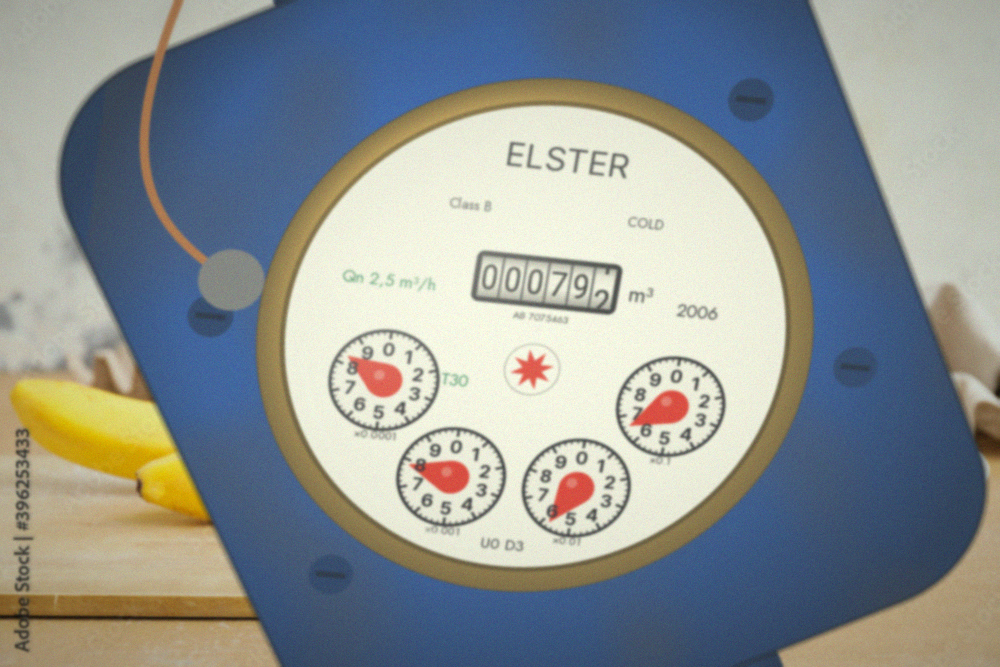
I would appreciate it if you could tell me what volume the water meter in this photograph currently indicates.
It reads 791.6578 m³
